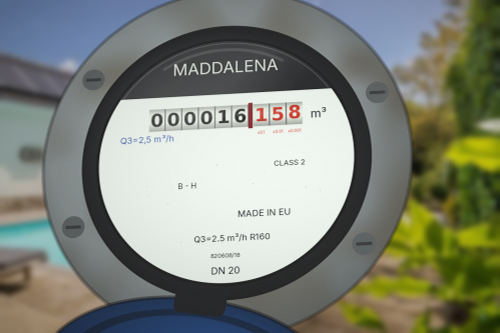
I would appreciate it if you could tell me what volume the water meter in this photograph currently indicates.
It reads 16.158 m³
